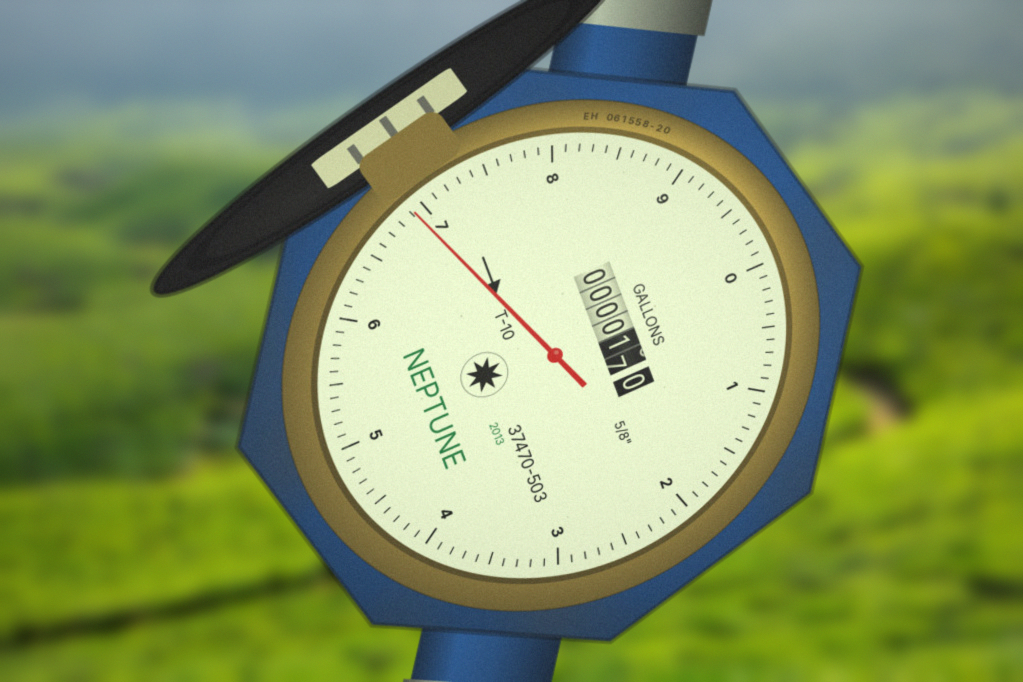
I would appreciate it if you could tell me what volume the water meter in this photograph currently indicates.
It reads 166.9 gal
